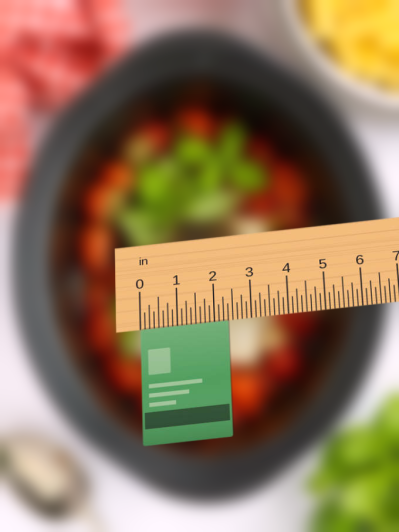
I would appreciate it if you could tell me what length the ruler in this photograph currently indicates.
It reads 2.375 in
